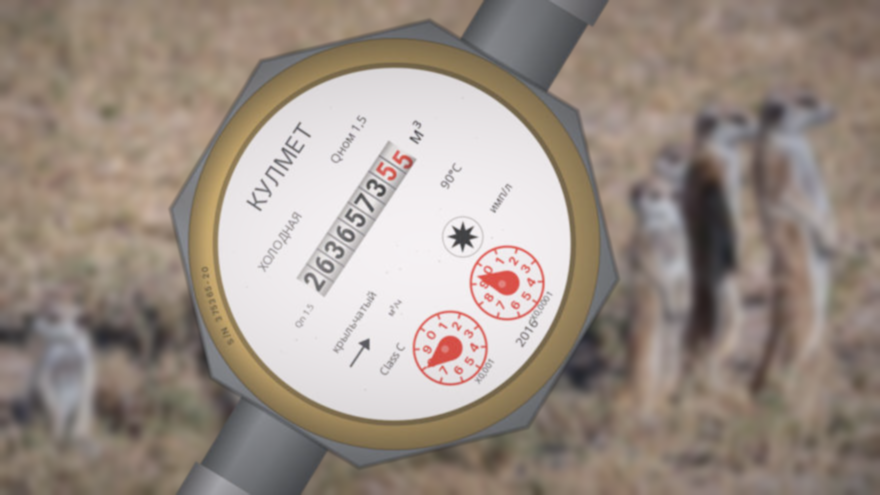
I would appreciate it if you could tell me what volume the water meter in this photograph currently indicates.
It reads 2636573.5479 m³
